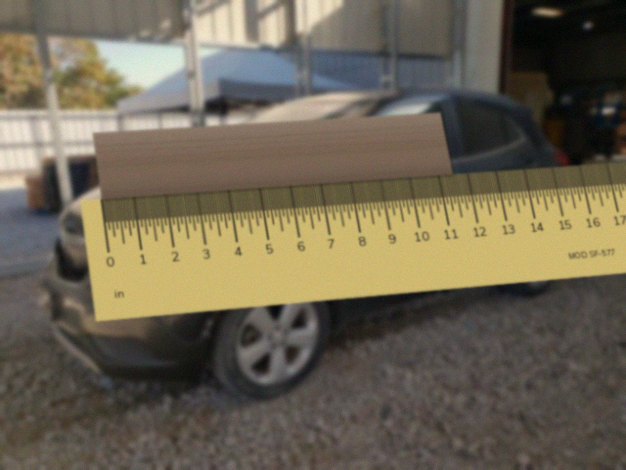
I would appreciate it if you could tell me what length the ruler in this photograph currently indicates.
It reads 11.5 in
